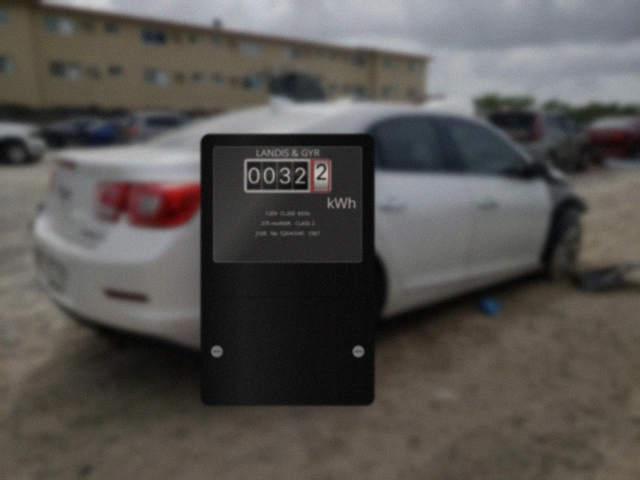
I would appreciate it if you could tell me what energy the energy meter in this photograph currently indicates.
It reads 32.2 kWh
